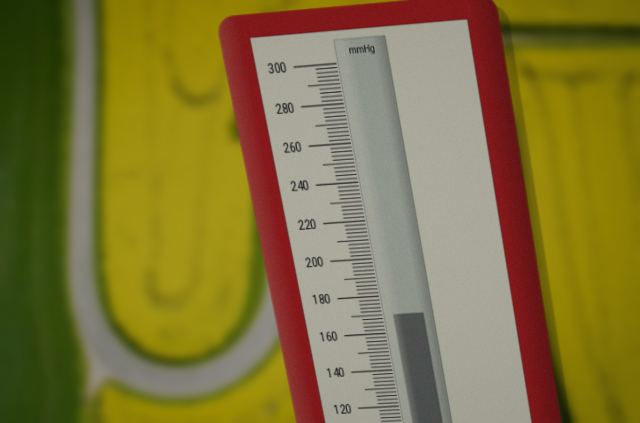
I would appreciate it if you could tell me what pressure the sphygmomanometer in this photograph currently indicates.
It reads 170 mmHg
